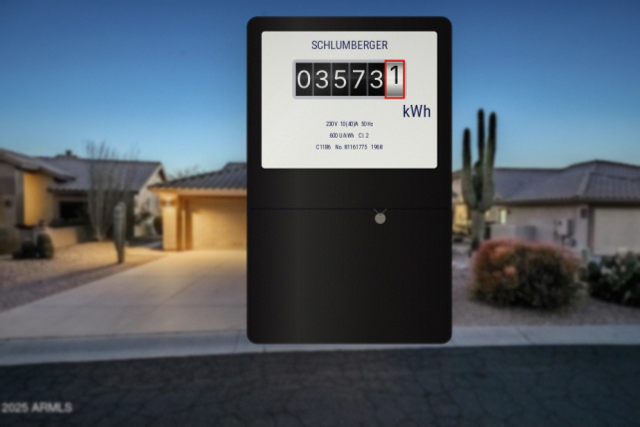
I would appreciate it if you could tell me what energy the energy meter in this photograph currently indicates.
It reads 3573.1 kWh
